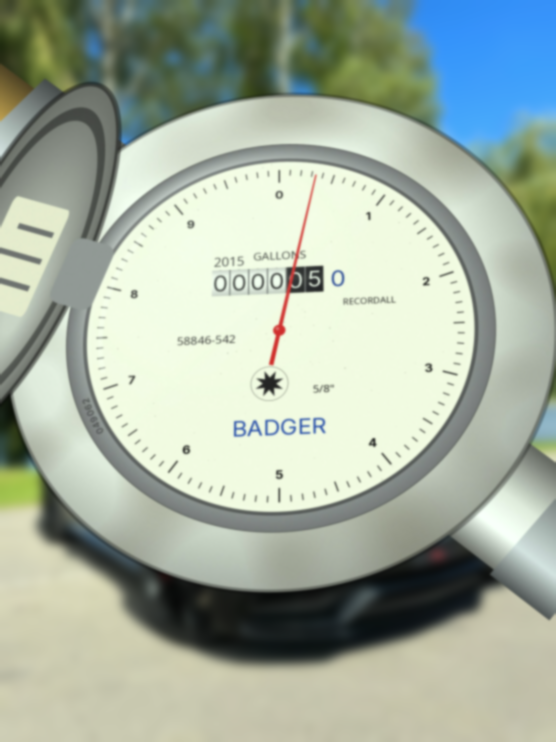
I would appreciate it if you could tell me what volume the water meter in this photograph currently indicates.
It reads 50.3 gal
